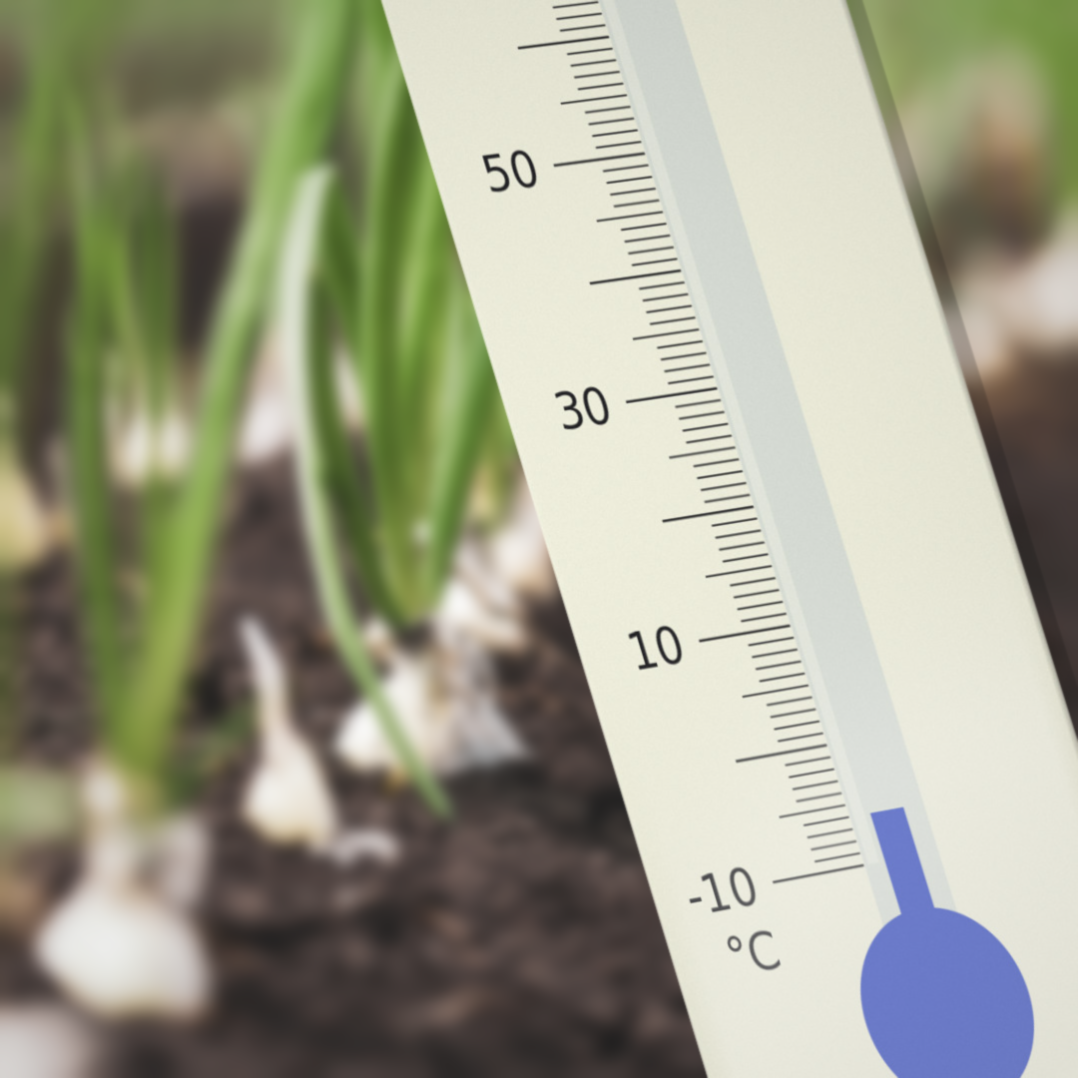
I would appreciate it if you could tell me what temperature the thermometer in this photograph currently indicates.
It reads -6 °C
